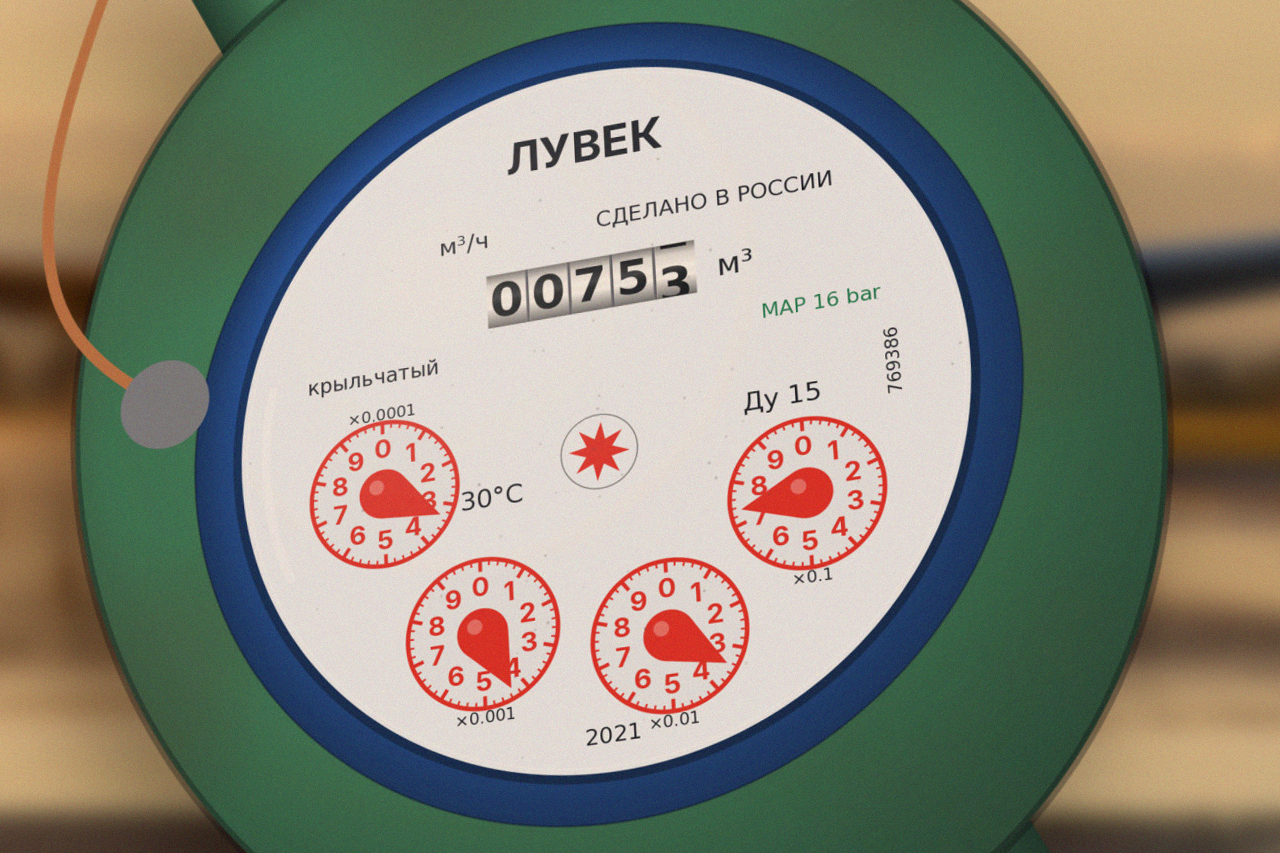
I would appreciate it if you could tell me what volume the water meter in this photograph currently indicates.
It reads 752.7343 m³
